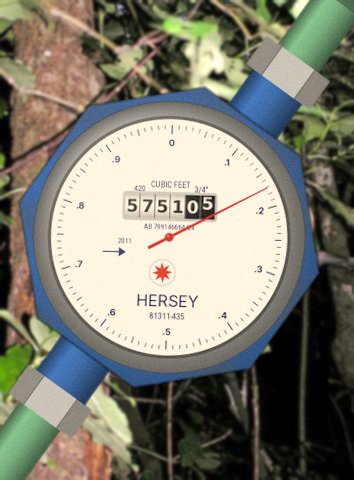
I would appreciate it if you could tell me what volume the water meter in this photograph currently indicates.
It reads 575105.17 ft³
